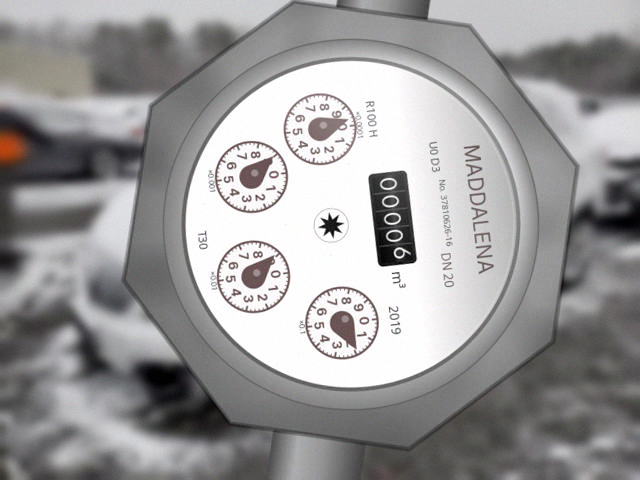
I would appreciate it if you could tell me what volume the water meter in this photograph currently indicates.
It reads 6.1889 m³
